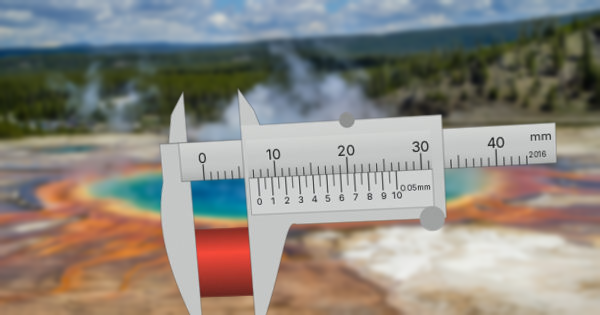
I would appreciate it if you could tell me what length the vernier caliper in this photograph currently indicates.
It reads 7.6 mm
